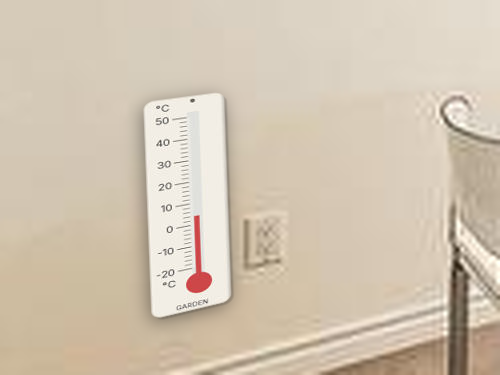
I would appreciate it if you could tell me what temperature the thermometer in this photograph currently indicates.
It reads 4 °C
